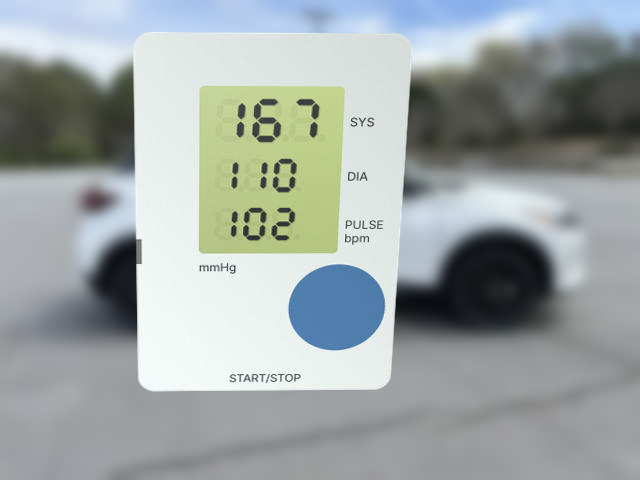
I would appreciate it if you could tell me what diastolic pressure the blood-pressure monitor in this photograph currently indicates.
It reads 110 mmHg
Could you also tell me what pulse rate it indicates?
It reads 102 bpm
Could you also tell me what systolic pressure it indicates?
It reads 167 mmHg
